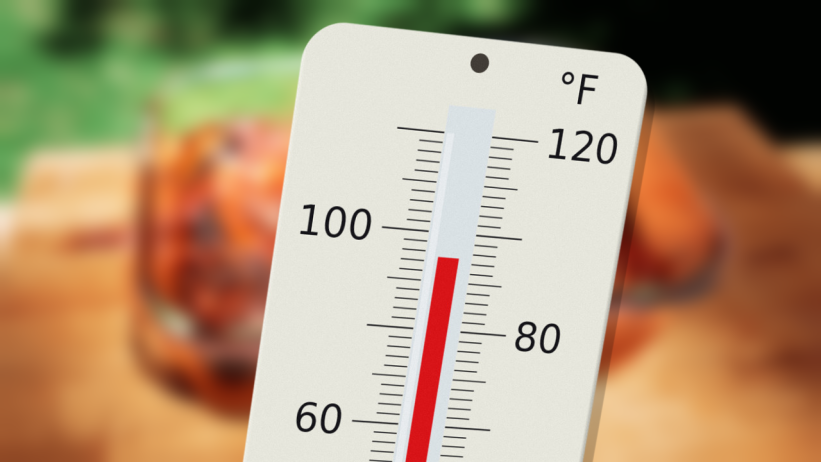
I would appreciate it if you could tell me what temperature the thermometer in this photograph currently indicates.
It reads 95 °F
